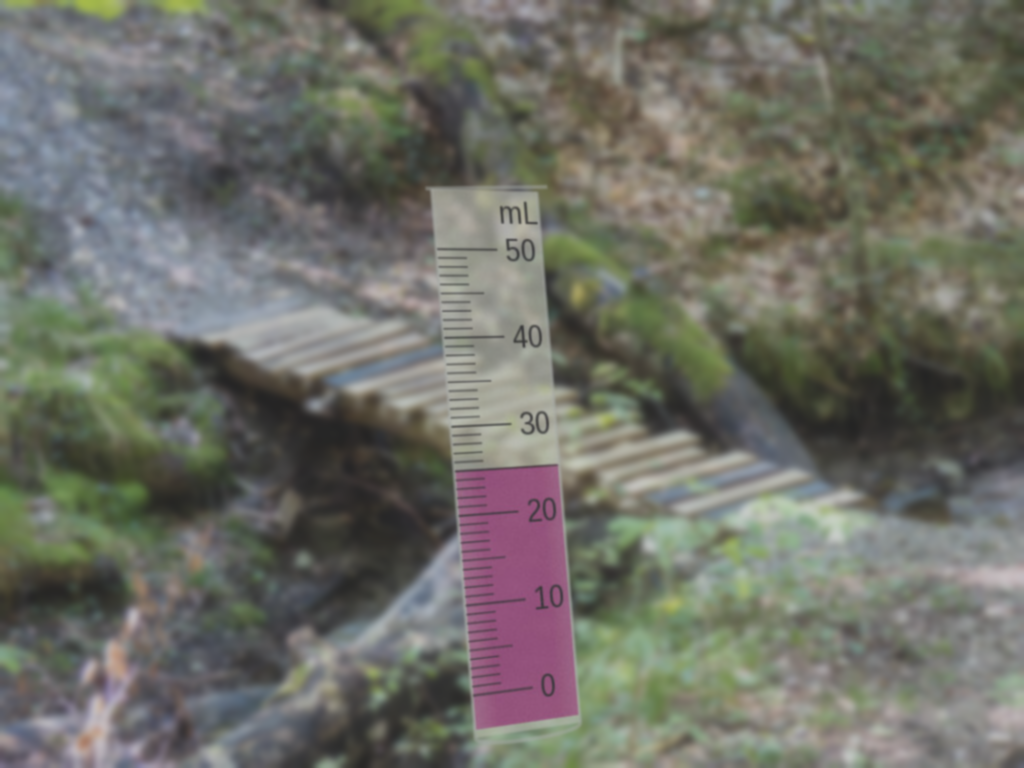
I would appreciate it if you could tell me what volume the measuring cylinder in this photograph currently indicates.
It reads 25 mL
